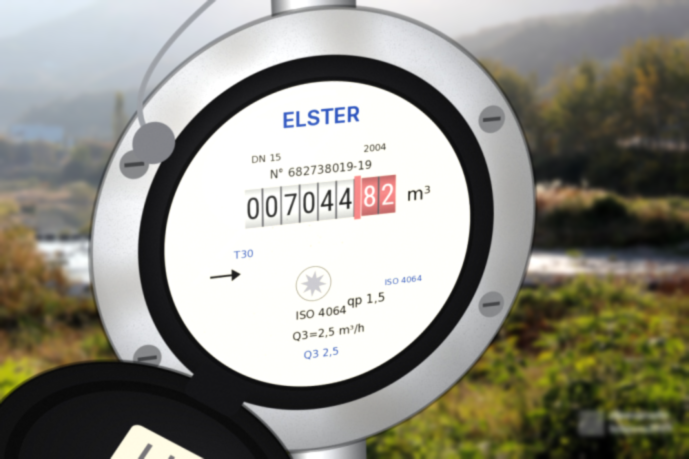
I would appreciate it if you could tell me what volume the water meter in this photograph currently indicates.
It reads 7044.82 m³
